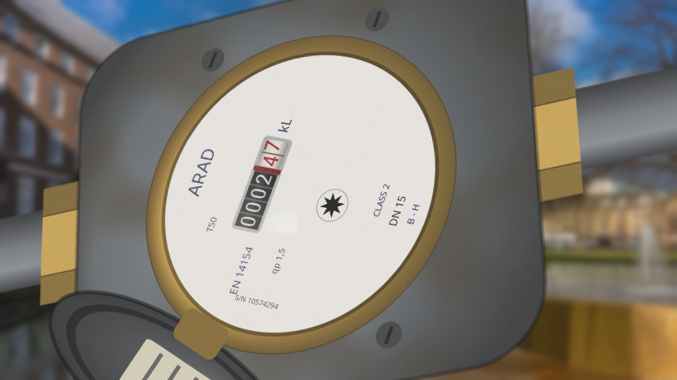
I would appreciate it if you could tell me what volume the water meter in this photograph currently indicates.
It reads 2.47 kL
